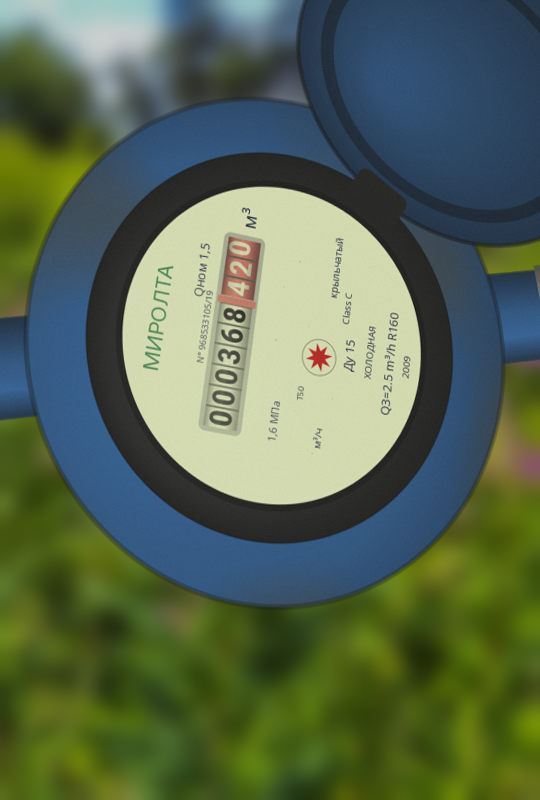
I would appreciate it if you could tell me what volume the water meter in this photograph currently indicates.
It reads 368.420 m³
